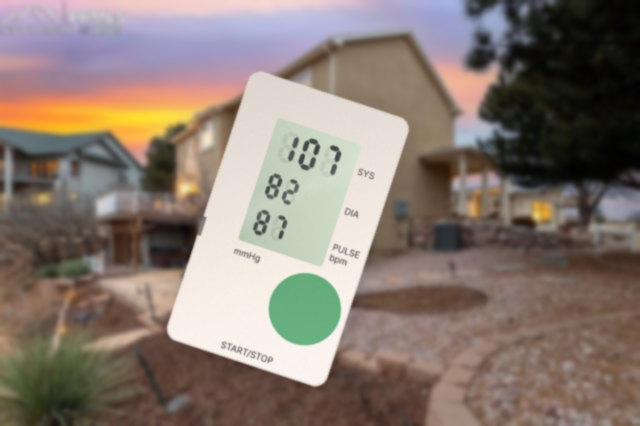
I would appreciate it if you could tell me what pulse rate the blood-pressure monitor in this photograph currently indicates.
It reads 87 bpm
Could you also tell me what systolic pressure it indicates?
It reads 107 mmHg
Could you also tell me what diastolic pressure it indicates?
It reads 82 mmHg
